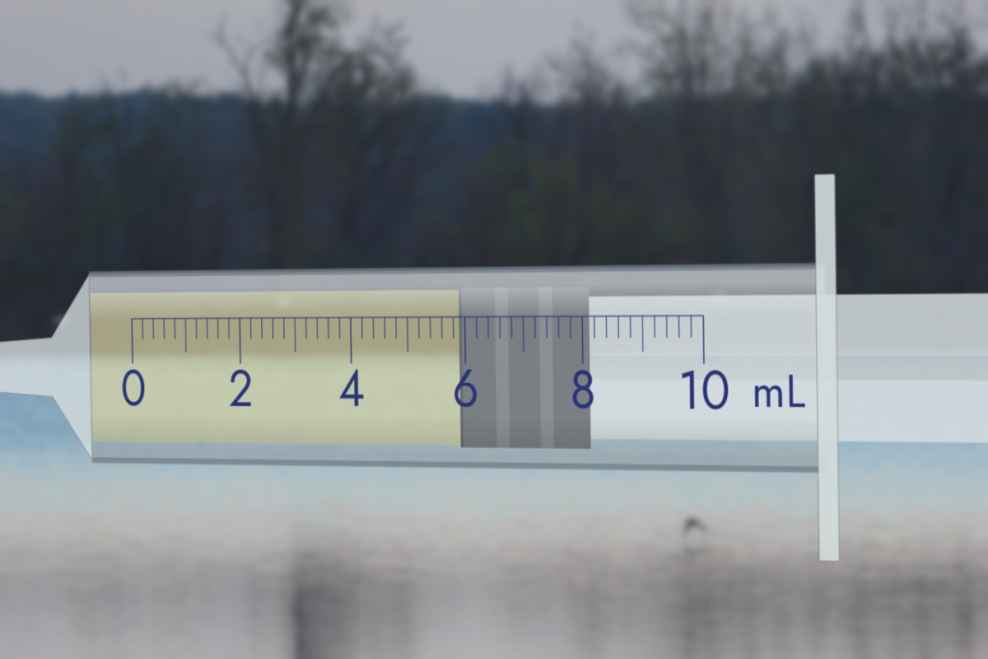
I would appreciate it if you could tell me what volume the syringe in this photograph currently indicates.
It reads 5.9 mL
